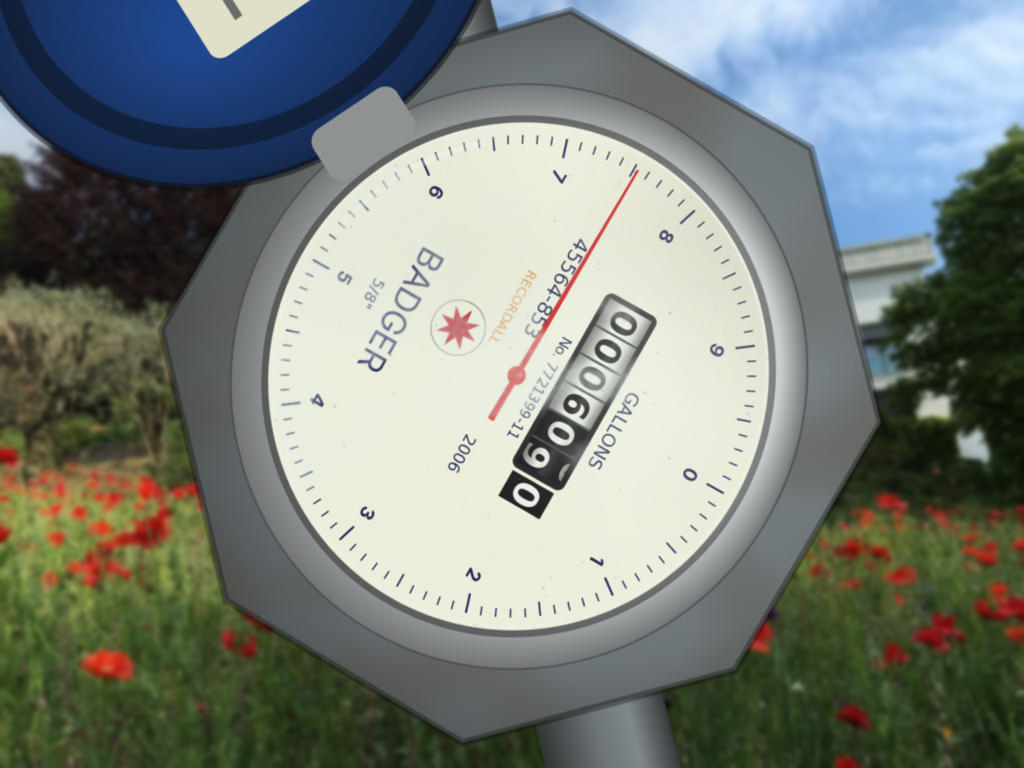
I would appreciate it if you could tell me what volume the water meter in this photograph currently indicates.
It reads 6087.5 gal
